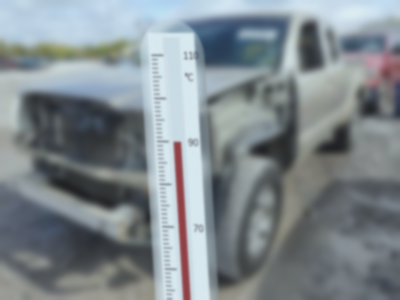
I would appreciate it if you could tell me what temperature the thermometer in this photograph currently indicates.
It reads 90 °C
